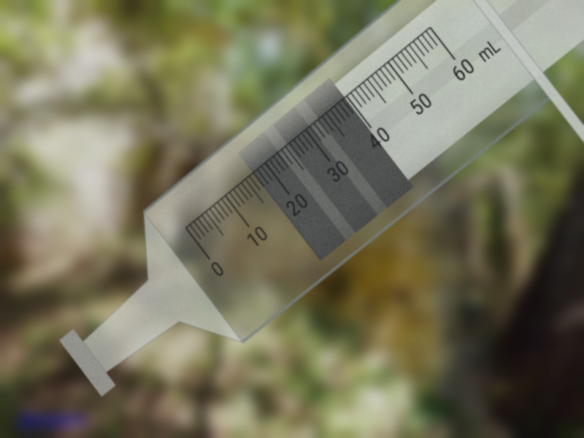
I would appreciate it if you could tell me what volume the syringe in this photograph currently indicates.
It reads 17 mL
